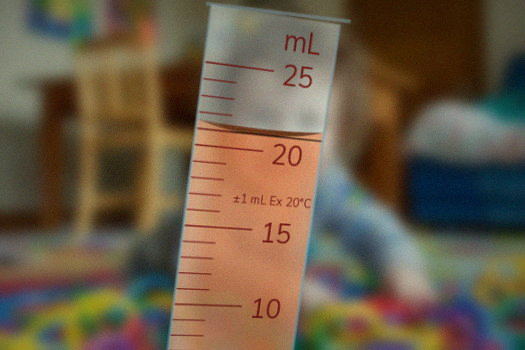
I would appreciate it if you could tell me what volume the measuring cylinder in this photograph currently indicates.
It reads 21 mL
